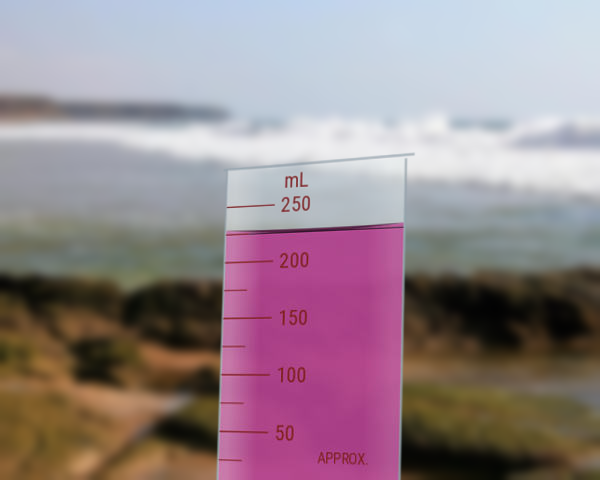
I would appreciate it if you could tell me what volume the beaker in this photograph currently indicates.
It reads 225 mL
